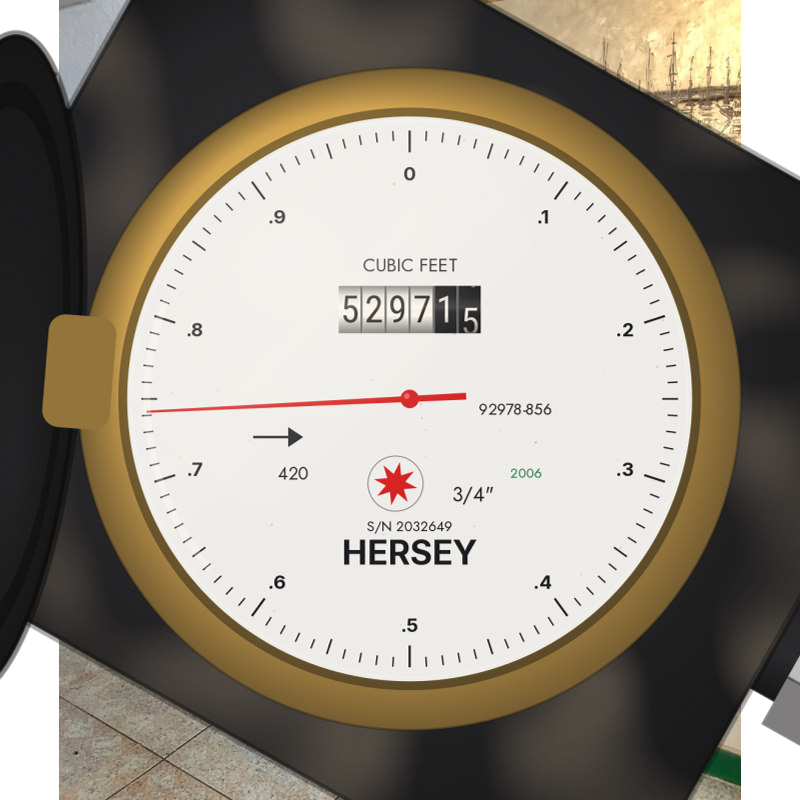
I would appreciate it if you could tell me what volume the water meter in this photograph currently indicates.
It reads 529714.74 ft³
